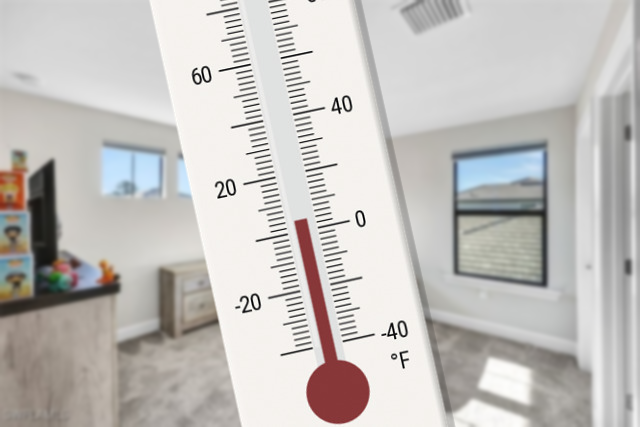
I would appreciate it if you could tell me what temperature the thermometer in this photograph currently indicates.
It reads 4 °F
